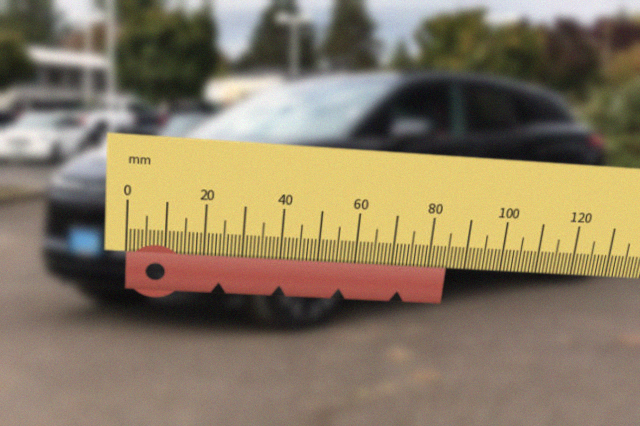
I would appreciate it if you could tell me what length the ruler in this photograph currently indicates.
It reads 85 mm
